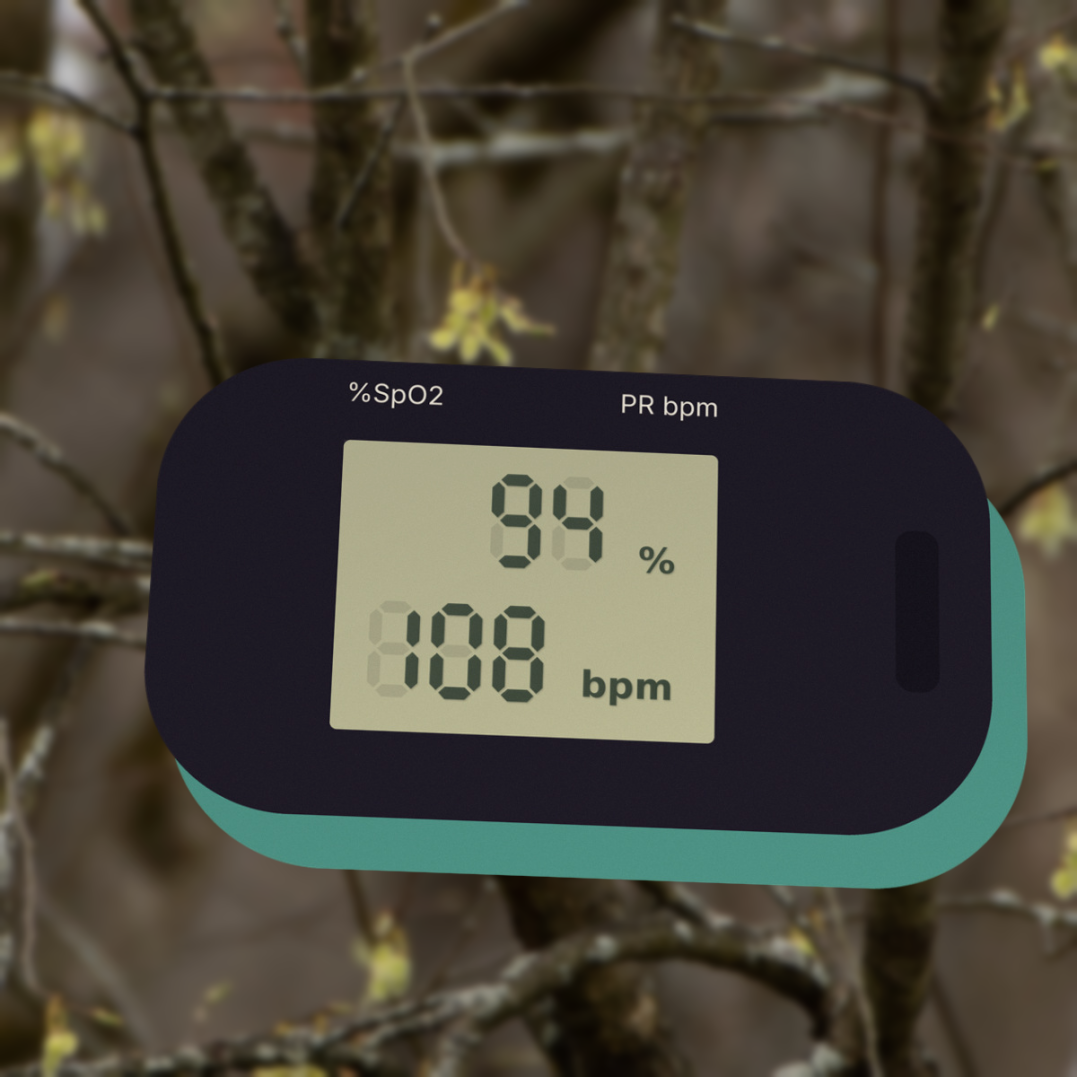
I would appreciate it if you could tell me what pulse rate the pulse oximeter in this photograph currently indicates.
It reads 108 bpm
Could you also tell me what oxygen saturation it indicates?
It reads 94 %
